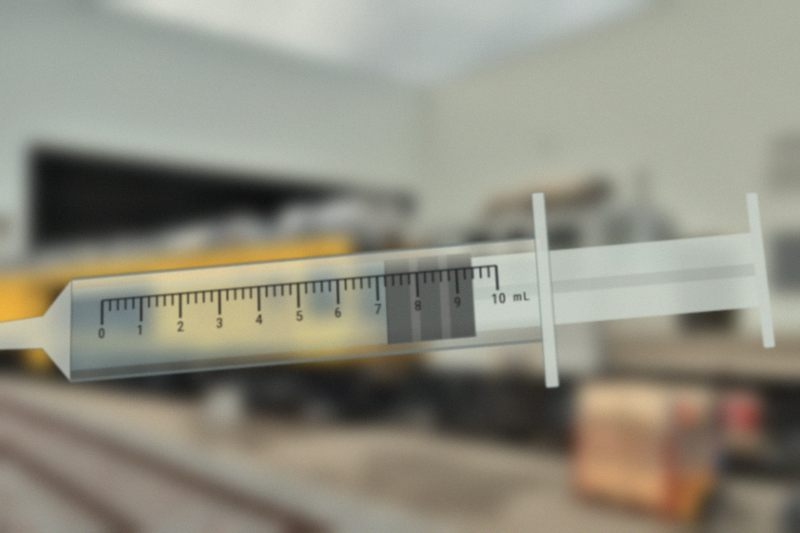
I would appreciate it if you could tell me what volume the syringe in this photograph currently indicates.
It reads 7.2 mL
